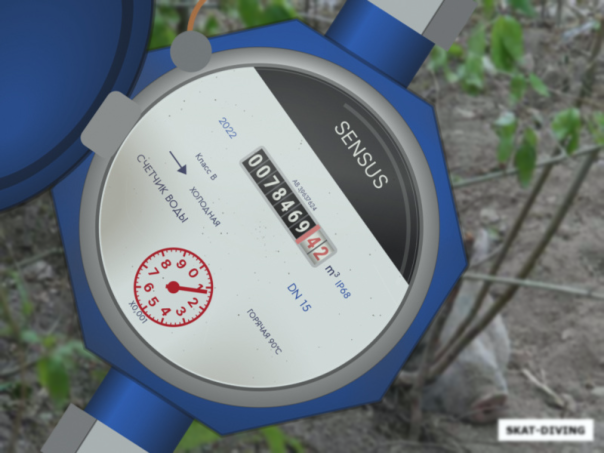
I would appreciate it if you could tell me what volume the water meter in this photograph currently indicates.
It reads 78469.421 m³
